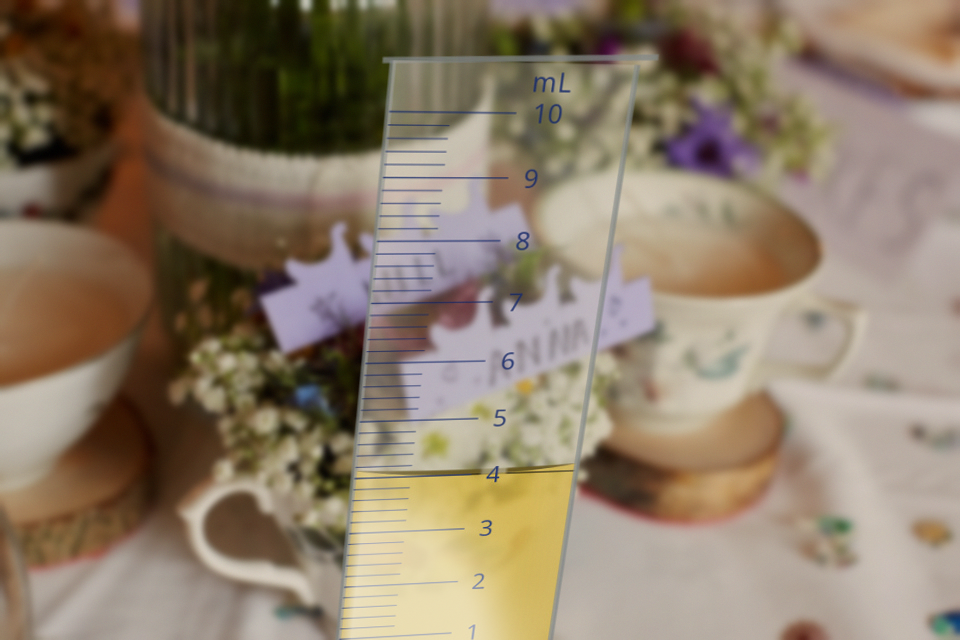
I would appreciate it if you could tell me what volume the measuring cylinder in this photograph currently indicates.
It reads 4 mL
